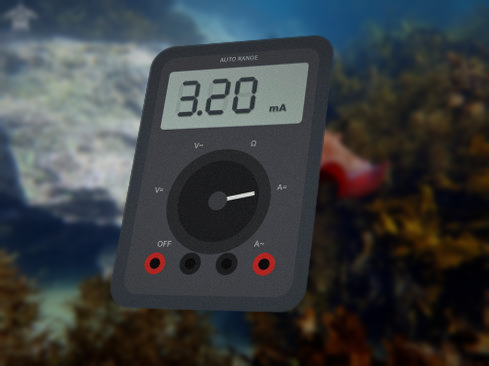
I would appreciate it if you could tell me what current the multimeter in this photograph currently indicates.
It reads 3.20 mA
